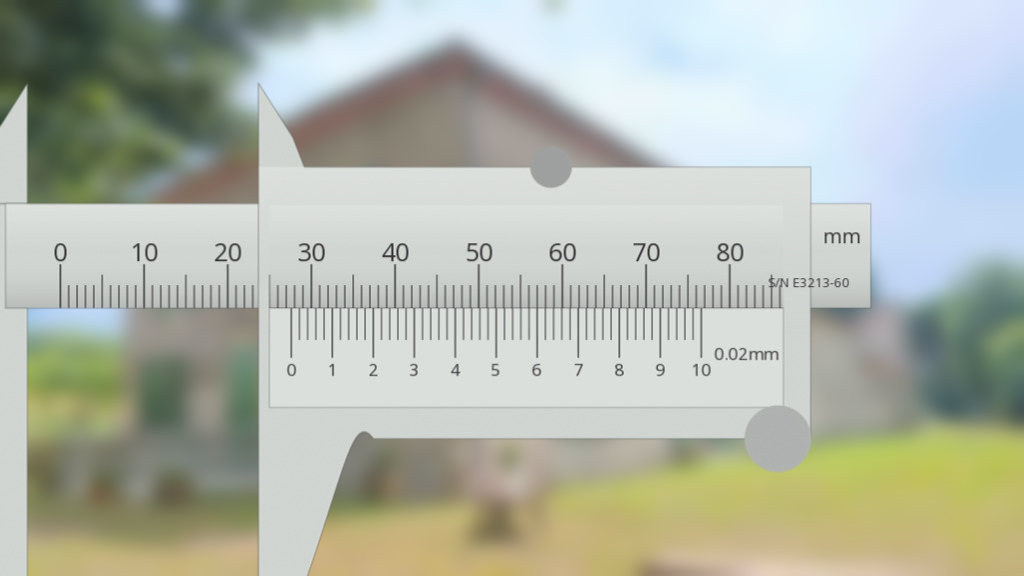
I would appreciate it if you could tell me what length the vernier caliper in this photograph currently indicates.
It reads 27.6 mm
